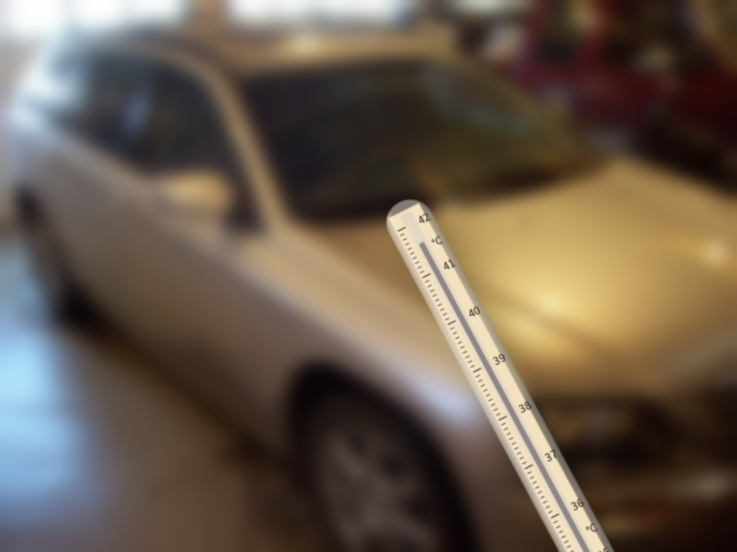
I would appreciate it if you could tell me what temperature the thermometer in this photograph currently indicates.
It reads 41.6 °C
